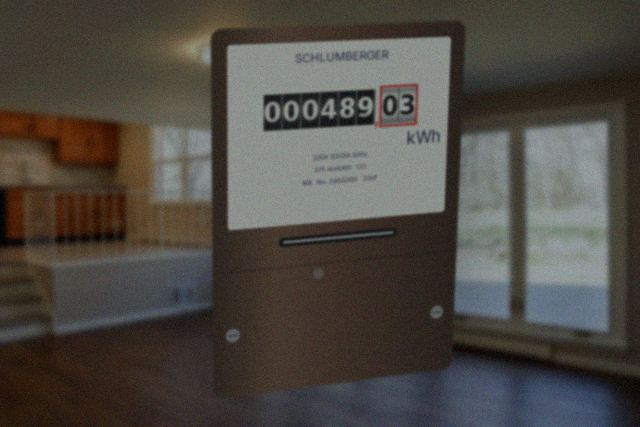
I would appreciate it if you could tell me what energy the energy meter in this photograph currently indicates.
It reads 489.03 kWh
